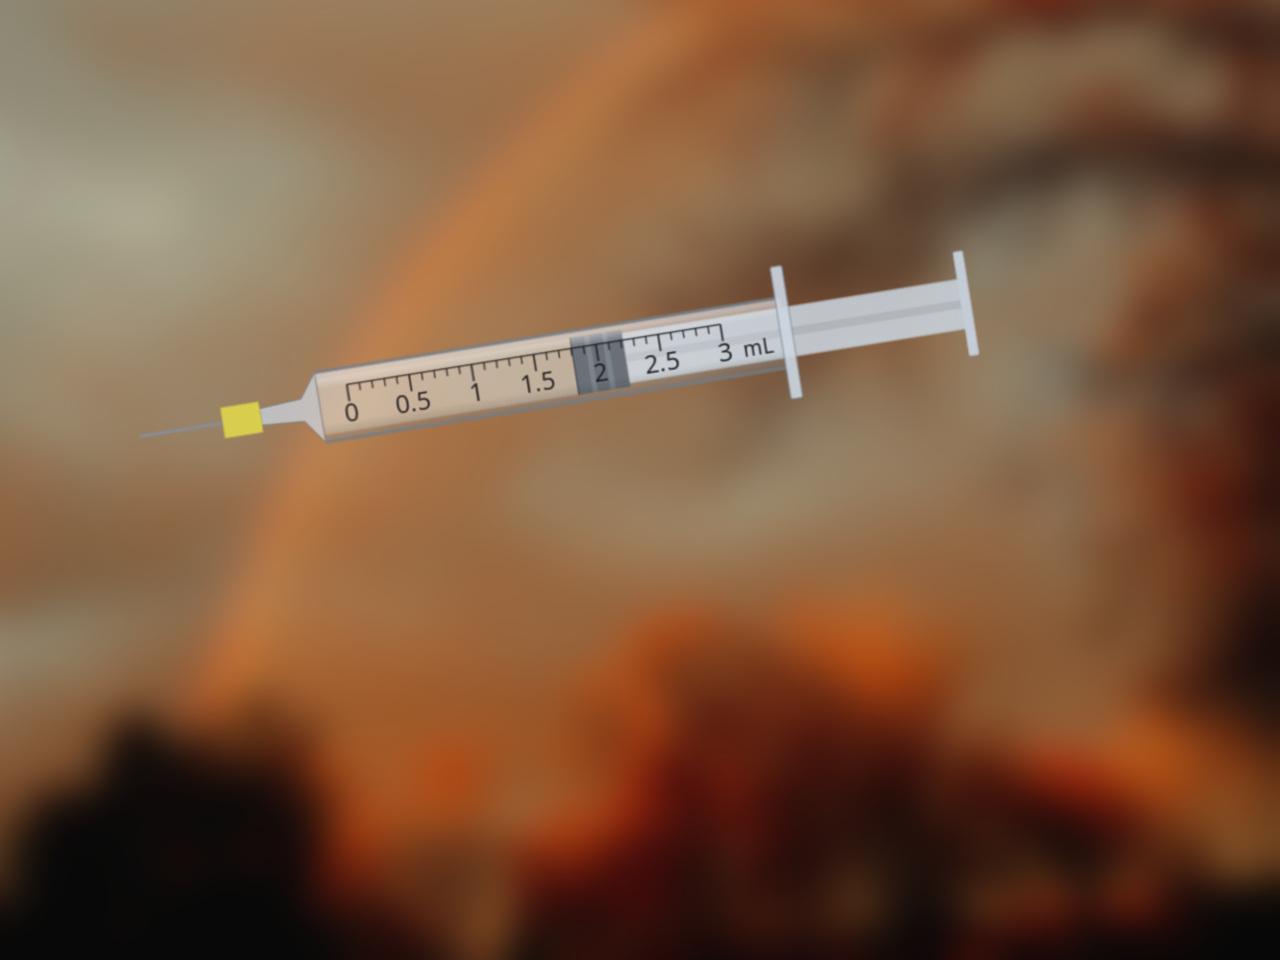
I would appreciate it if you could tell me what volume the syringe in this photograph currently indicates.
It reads 1.8 mL
